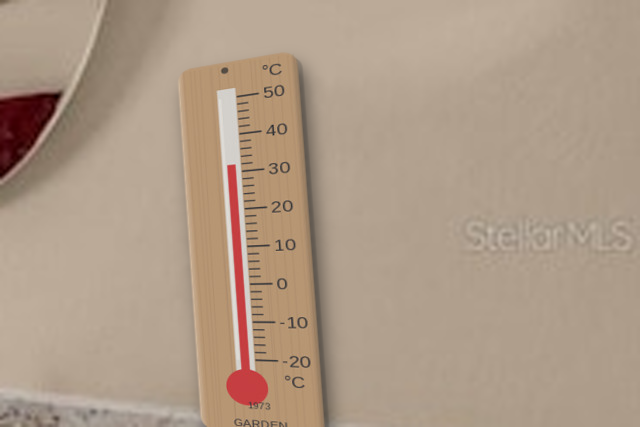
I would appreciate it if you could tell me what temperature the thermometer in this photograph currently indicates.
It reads 32 °C
